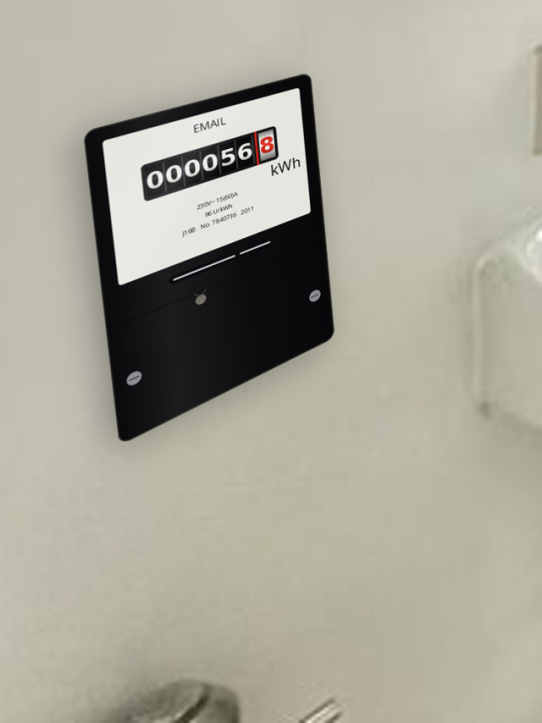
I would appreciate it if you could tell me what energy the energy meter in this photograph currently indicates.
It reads 56.8 kWh
